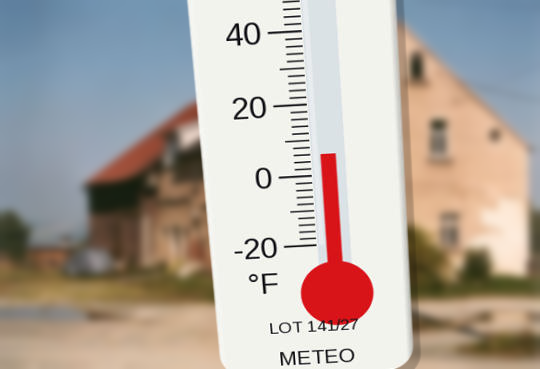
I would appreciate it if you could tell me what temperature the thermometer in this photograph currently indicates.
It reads 6 °F
